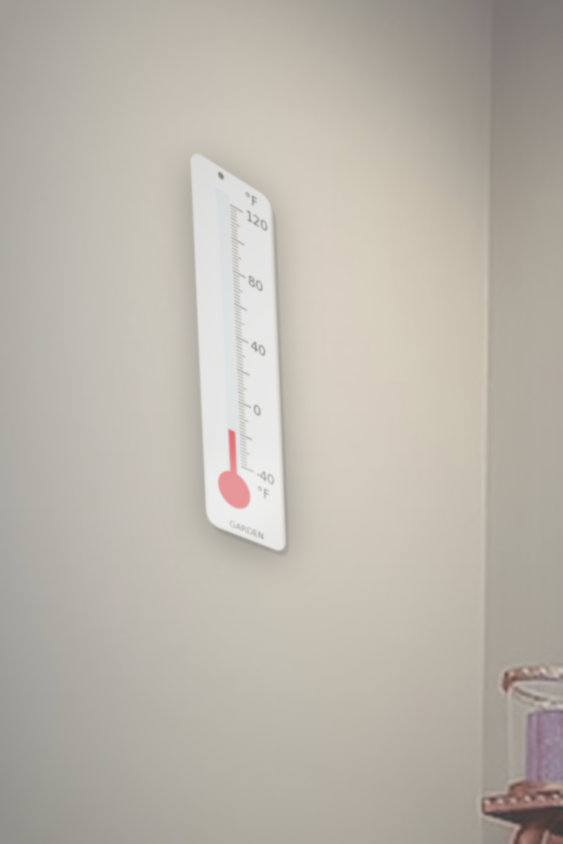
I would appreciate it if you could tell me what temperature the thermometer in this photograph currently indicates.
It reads -20 °F
